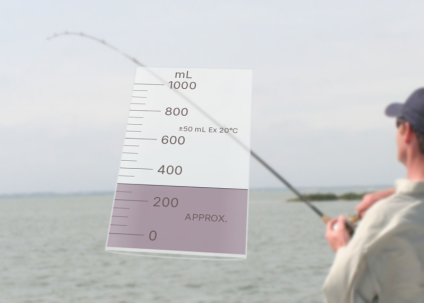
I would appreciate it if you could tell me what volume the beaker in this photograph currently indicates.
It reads 300 mL
